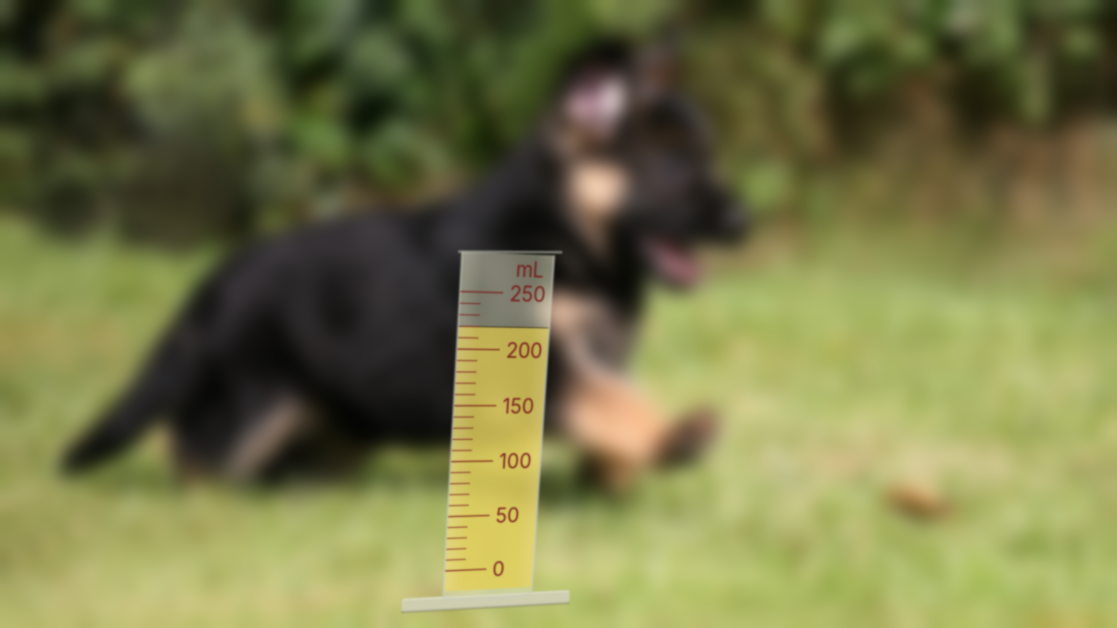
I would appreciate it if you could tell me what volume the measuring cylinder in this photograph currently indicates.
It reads 220 mL
